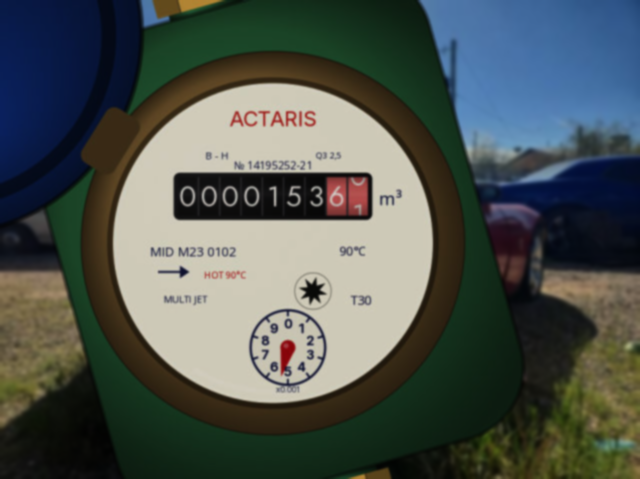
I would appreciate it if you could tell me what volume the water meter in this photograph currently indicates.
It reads 153.605 m³
